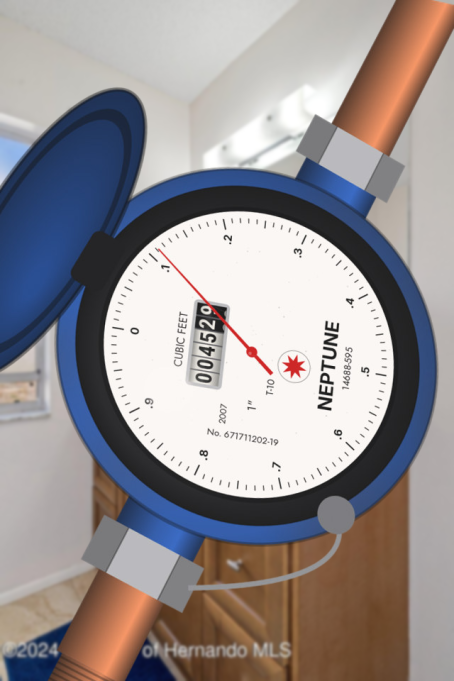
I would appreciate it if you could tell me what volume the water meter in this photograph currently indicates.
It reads 4529.11 ft³
